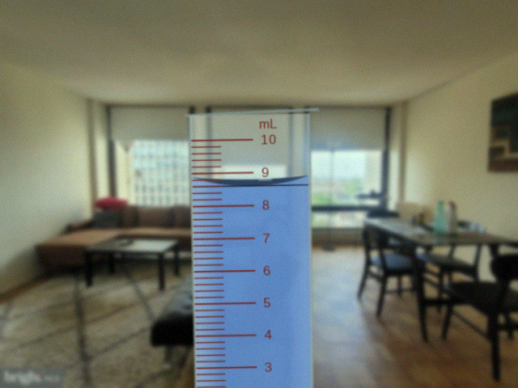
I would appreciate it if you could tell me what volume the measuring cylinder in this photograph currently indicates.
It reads 8.6 mL
